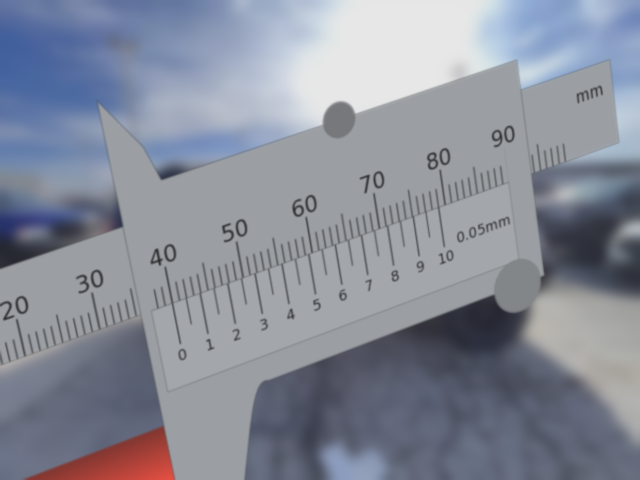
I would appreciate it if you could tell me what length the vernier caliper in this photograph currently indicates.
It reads 40.0 mm
